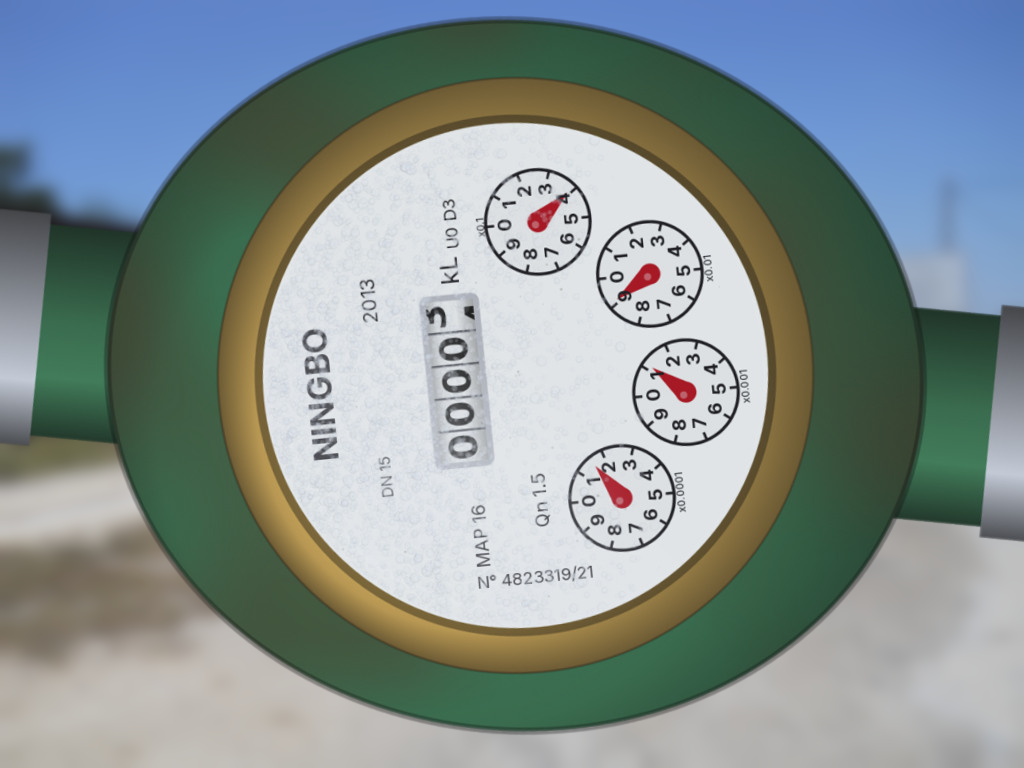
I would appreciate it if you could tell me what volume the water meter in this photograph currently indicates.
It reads 3.3911 kL
